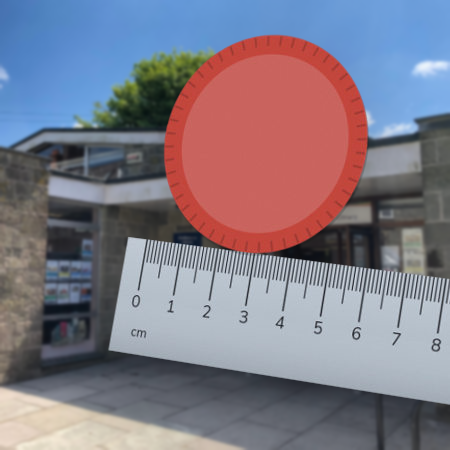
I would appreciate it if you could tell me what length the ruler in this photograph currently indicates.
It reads 5.5 cm
